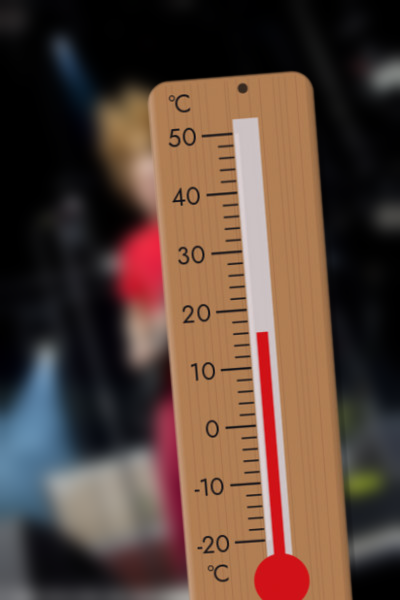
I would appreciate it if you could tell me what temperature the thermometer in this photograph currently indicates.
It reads 16 °C
